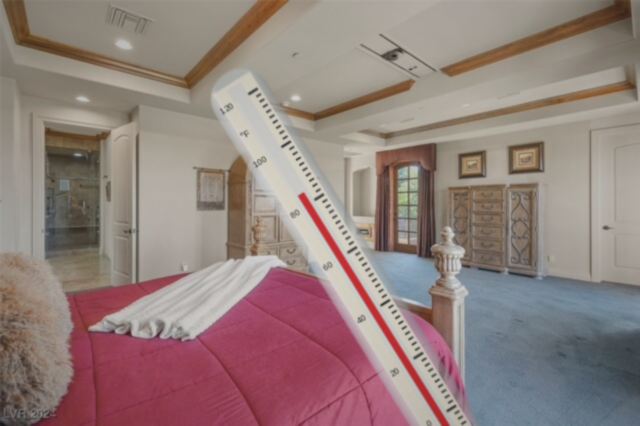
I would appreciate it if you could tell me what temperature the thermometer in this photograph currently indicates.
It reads 84 °F
